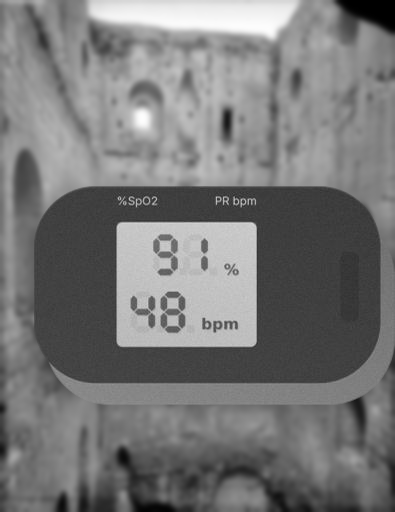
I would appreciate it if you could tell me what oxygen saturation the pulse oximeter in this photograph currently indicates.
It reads 91 %
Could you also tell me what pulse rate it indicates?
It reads 48 bpm
